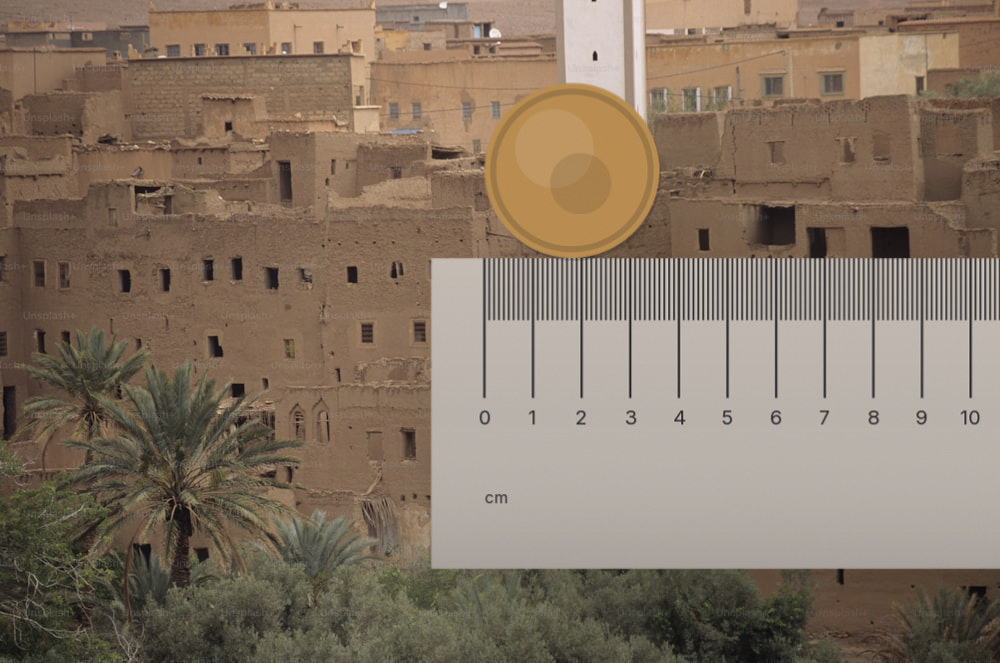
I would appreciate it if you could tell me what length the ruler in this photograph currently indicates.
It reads 3.6 cm
